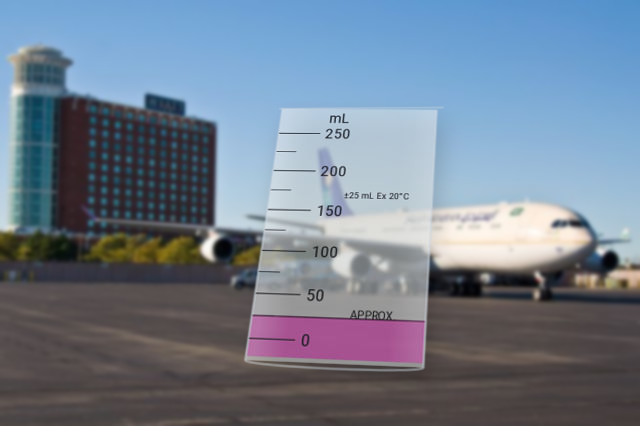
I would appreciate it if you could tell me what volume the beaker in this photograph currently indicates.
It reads 25 mL
